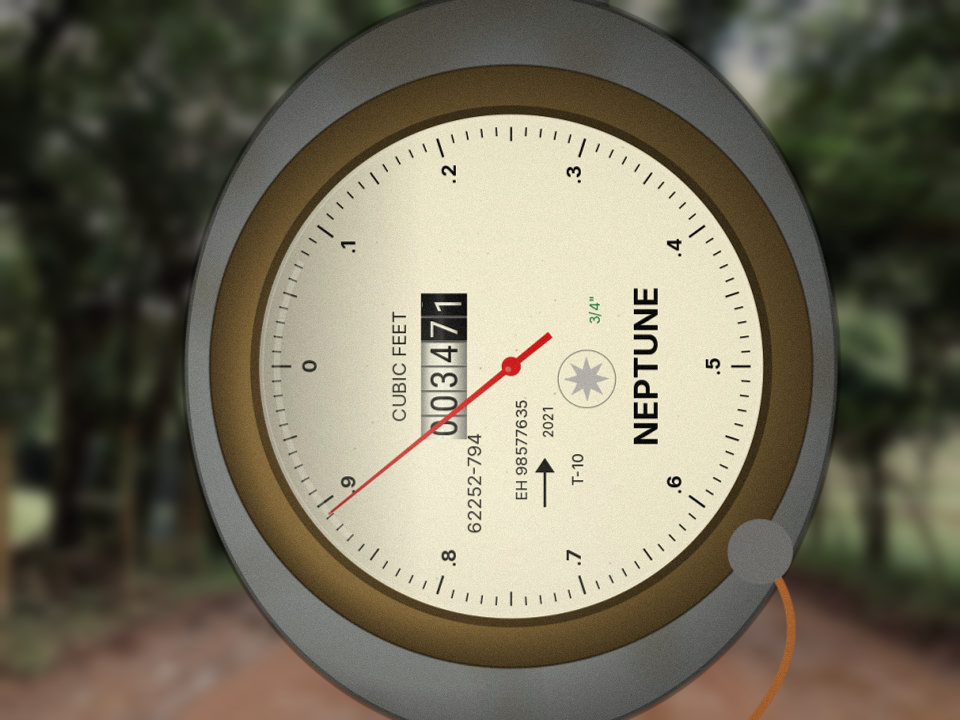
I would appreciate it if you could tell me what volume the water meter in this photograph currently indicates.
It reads 3470.89 ft³
